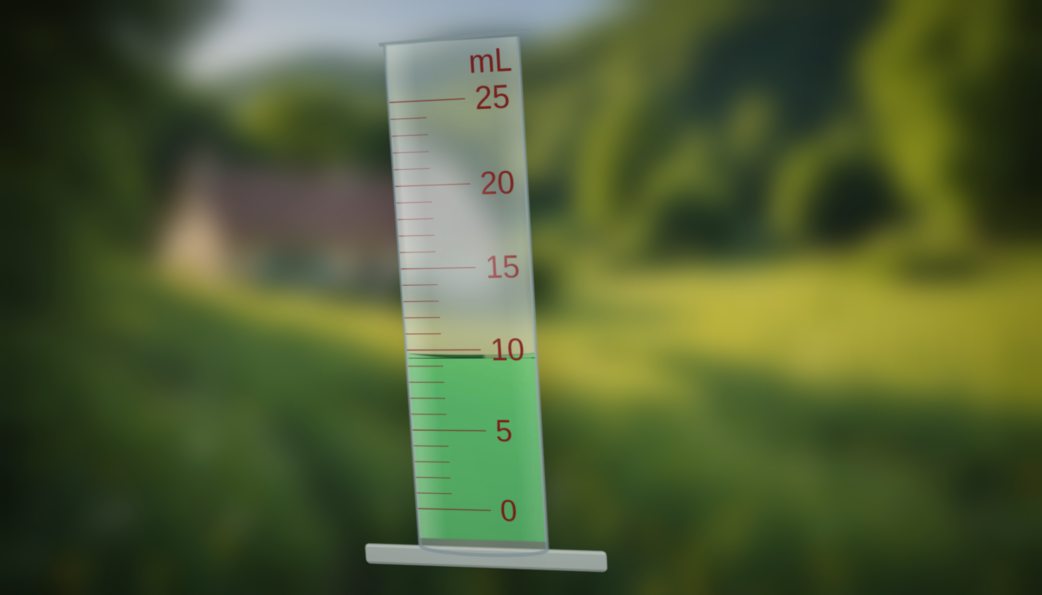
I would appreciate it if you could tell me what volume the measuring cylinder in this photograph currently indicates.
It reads 9.5 mL
